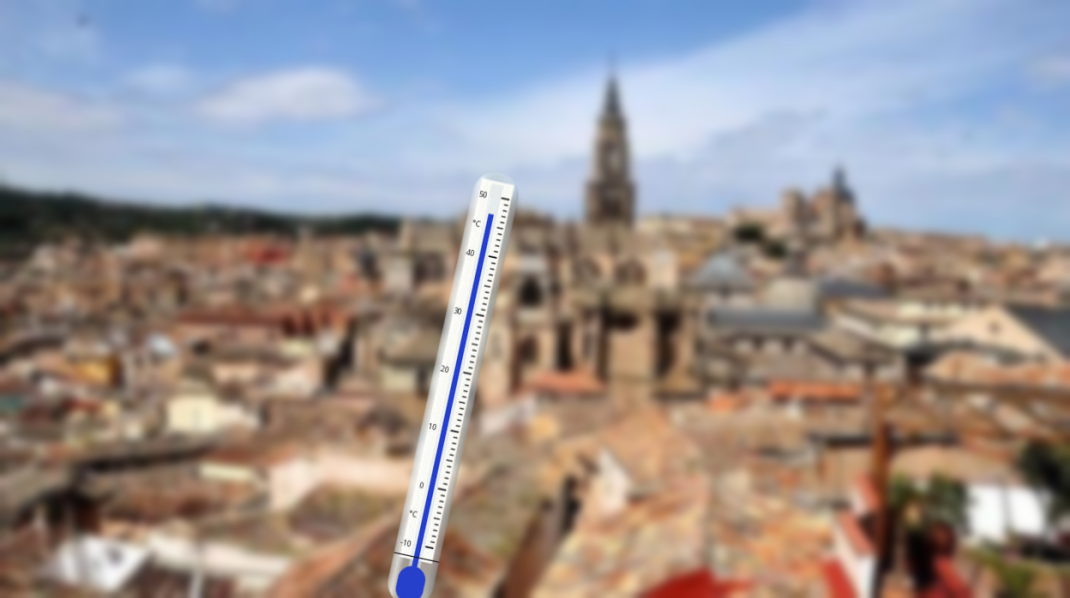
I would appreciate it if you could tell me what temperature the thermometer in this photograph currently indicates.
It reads 47 °C
